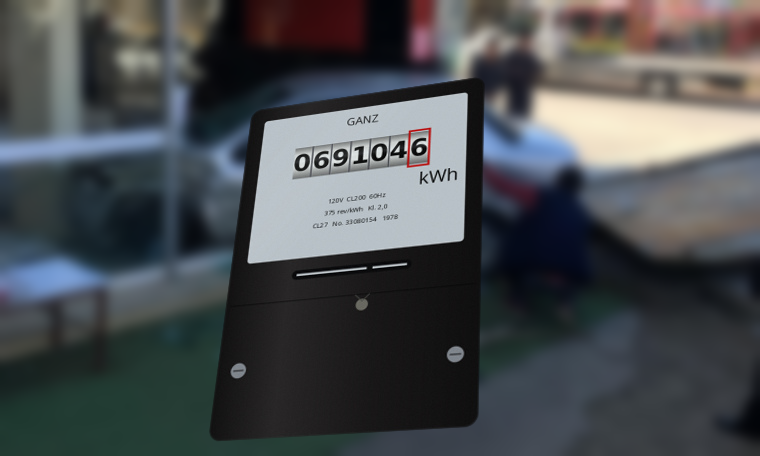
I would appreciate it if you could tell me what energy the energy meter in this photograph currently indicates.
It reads 69104.6 kWh
